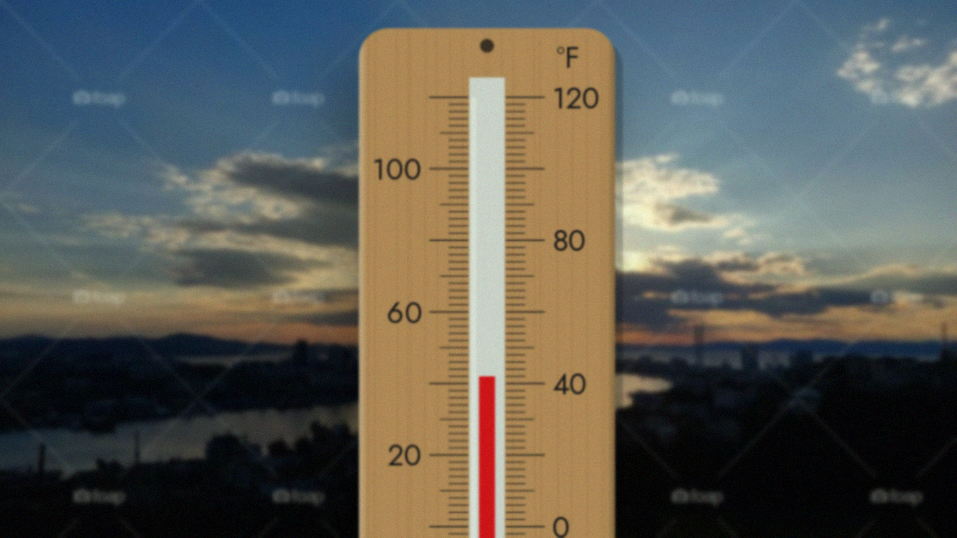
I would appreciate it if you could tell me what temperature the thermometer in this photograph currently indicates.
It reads 42 °F
